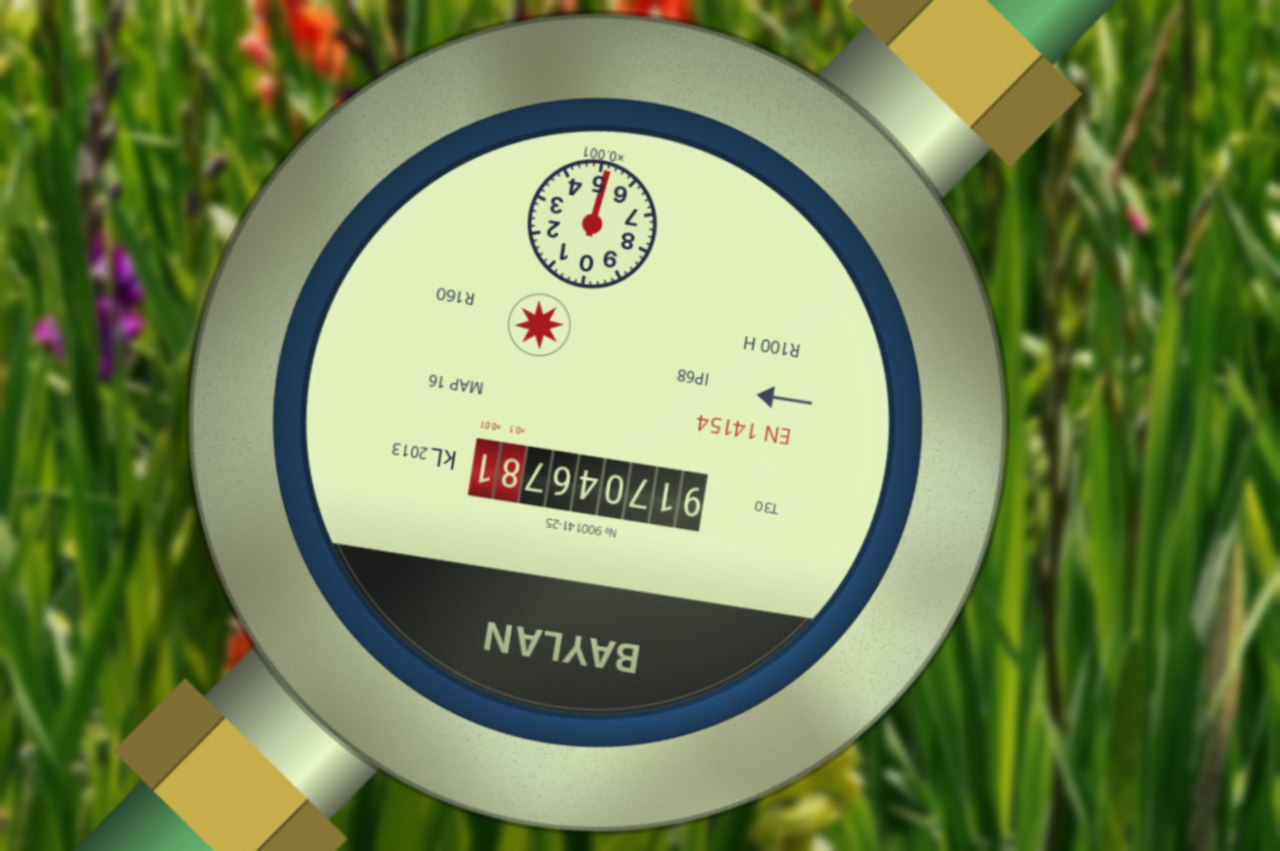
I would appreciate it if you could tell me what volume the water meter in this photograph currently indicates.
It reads 9170467.815 kL
